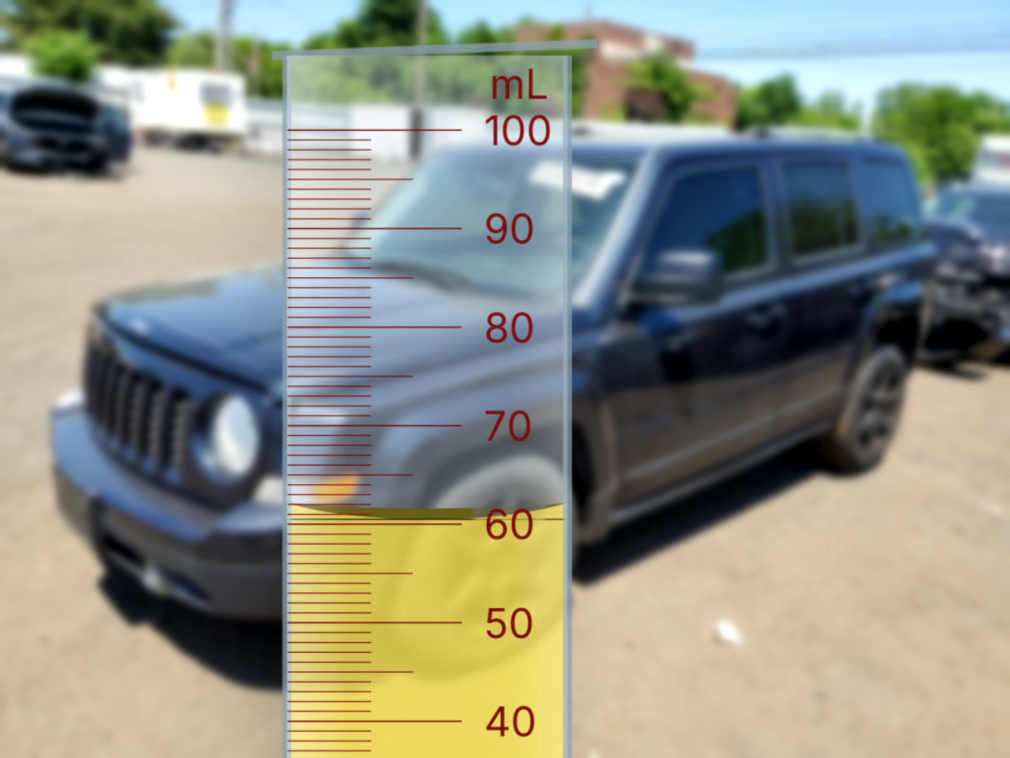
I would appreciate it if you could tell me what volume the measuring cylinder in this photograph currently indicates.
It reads 60.5 mL
